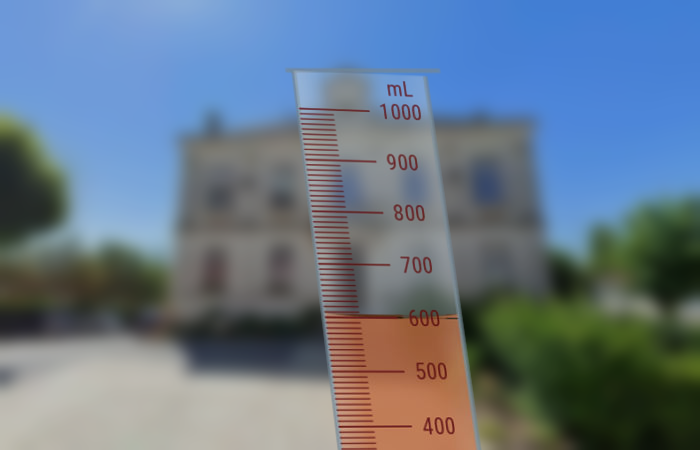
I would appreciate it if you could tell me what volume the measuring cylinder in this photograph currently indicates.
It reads 600 mL
